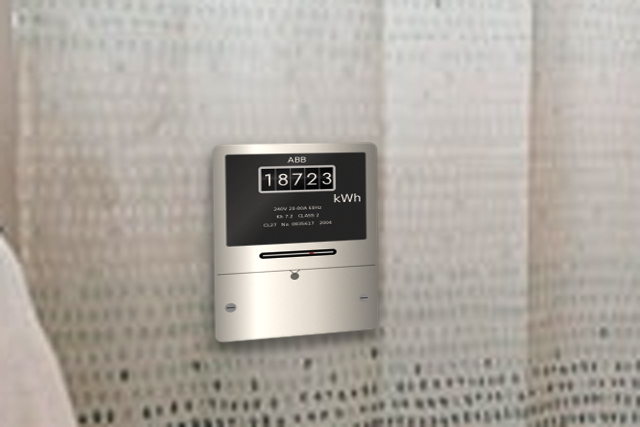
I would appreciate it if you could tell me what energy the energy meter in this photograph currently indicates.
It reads 18723 kWh
